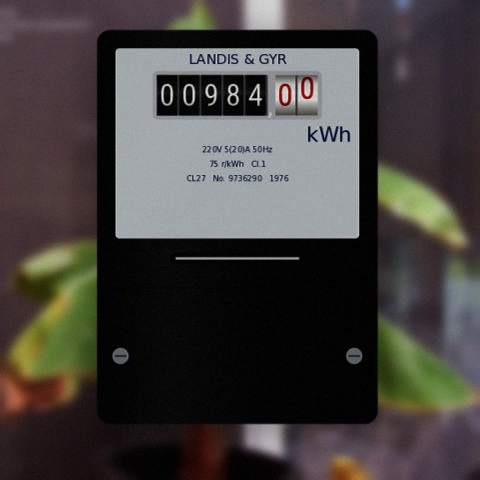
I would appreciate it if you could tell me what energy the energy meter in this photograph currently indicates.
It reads 984.00 kWh
